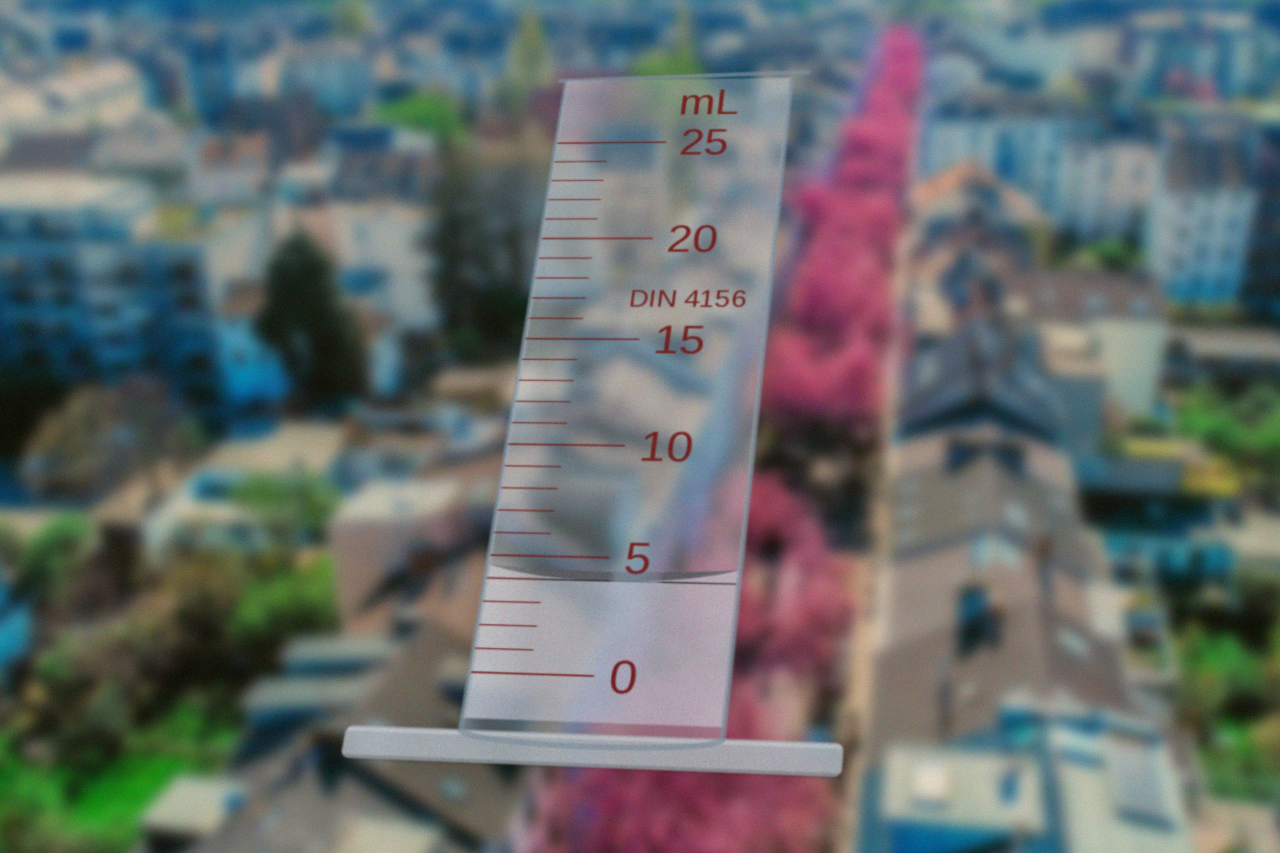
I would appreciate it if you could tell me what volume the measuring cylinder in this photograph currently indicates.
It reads 4 mL
